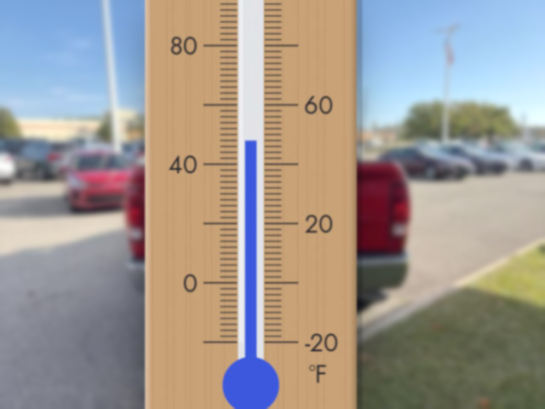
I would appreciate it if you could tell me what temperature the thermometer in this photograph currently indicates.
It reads 48 °F
